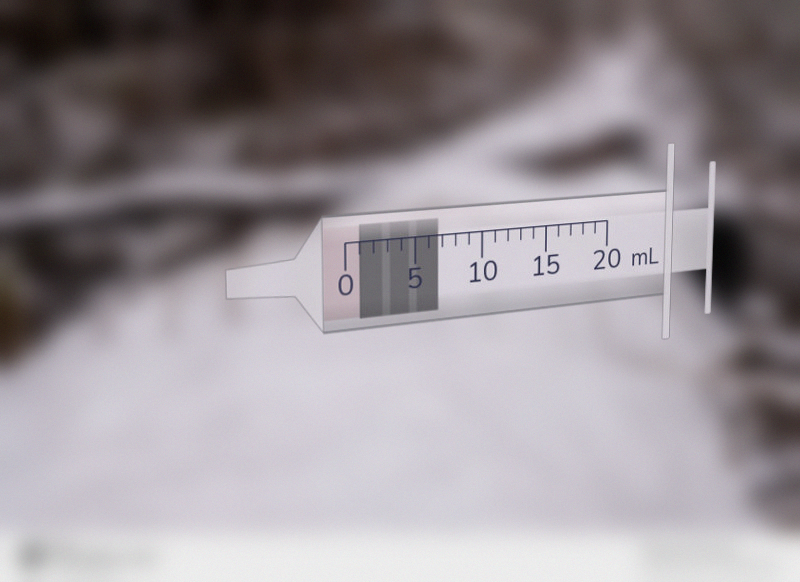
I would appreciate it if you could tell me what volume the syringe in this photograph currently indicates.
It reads 1 mL
